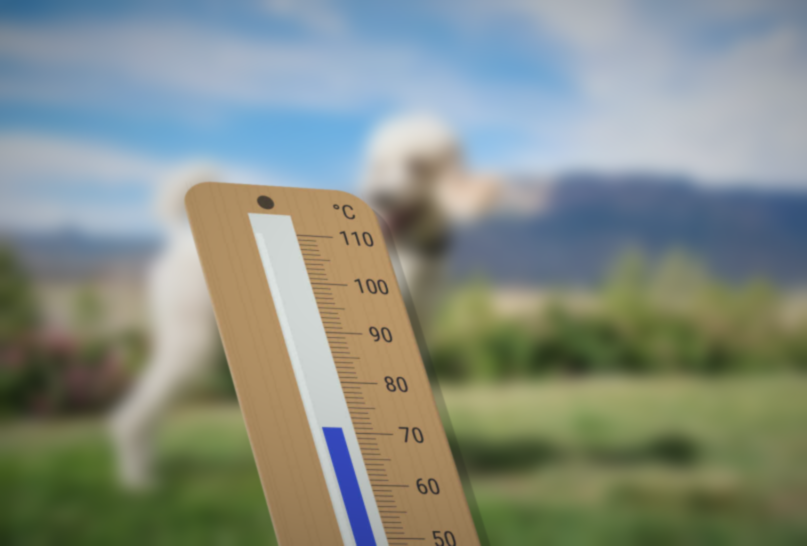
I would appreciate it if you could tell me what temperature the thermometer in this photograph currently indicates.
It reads 71 °C
